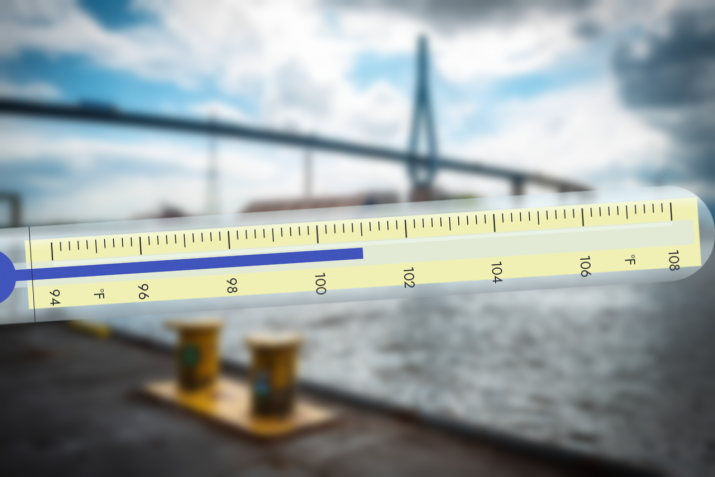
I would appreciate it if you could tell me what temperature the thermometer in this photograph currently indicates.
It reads 101 °F
